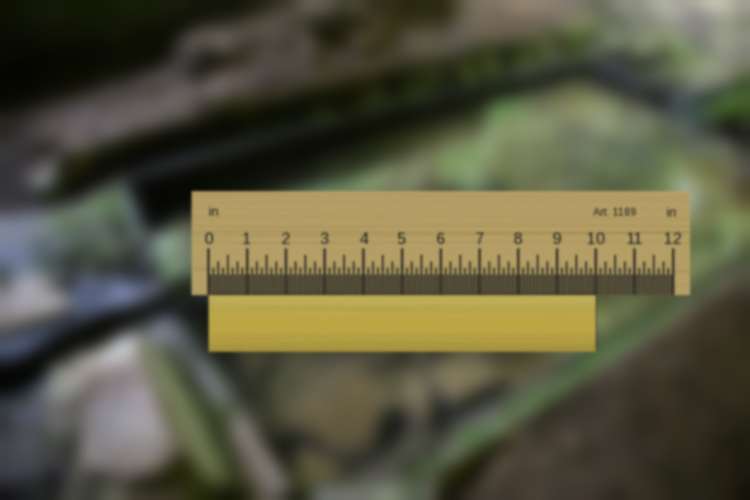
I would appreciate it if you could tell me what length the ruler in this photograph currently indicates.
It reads 10 in
